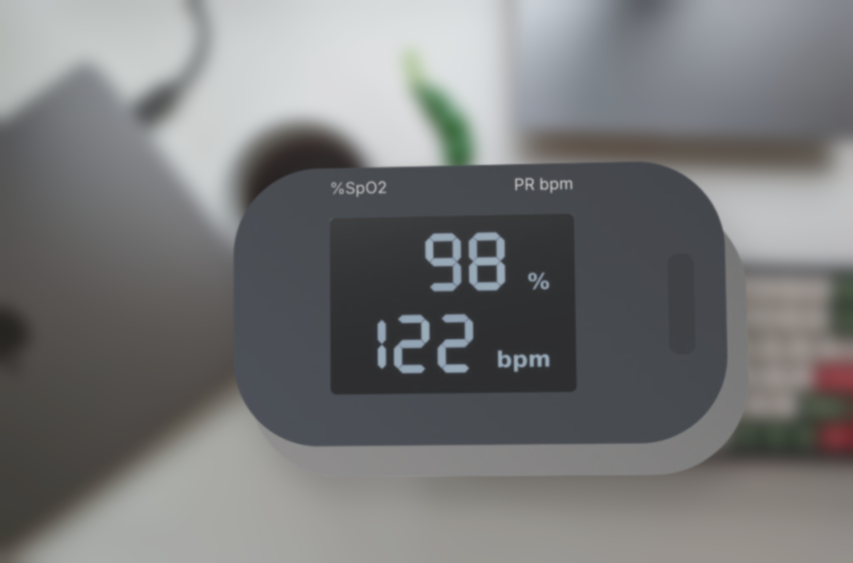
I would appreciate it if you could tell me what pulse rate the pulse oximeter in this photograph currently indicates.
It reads 122 bpm
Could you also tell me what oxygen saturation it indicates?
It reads 98 %
